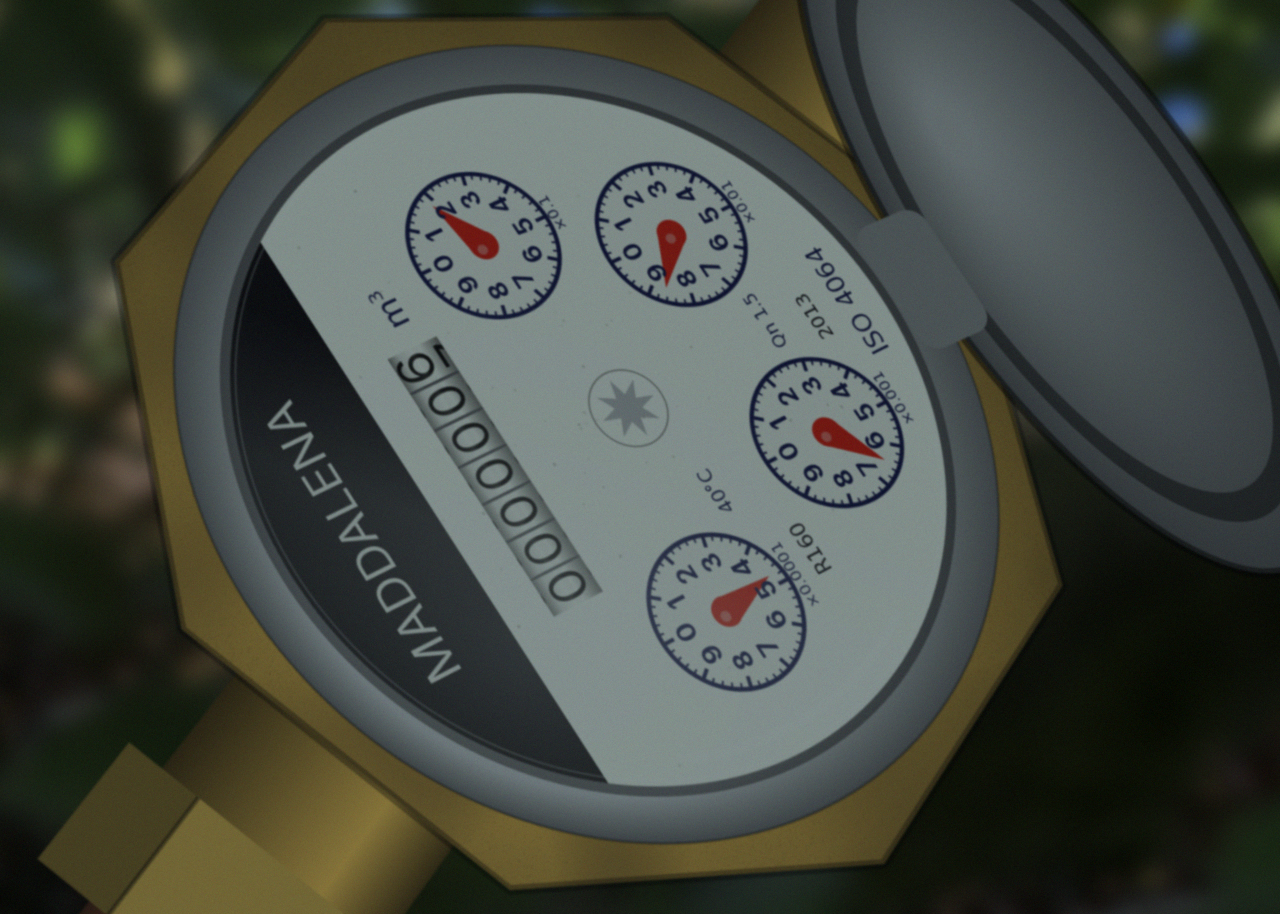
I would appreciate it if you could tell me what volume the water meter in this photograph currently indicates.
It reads 6.1864 m³
